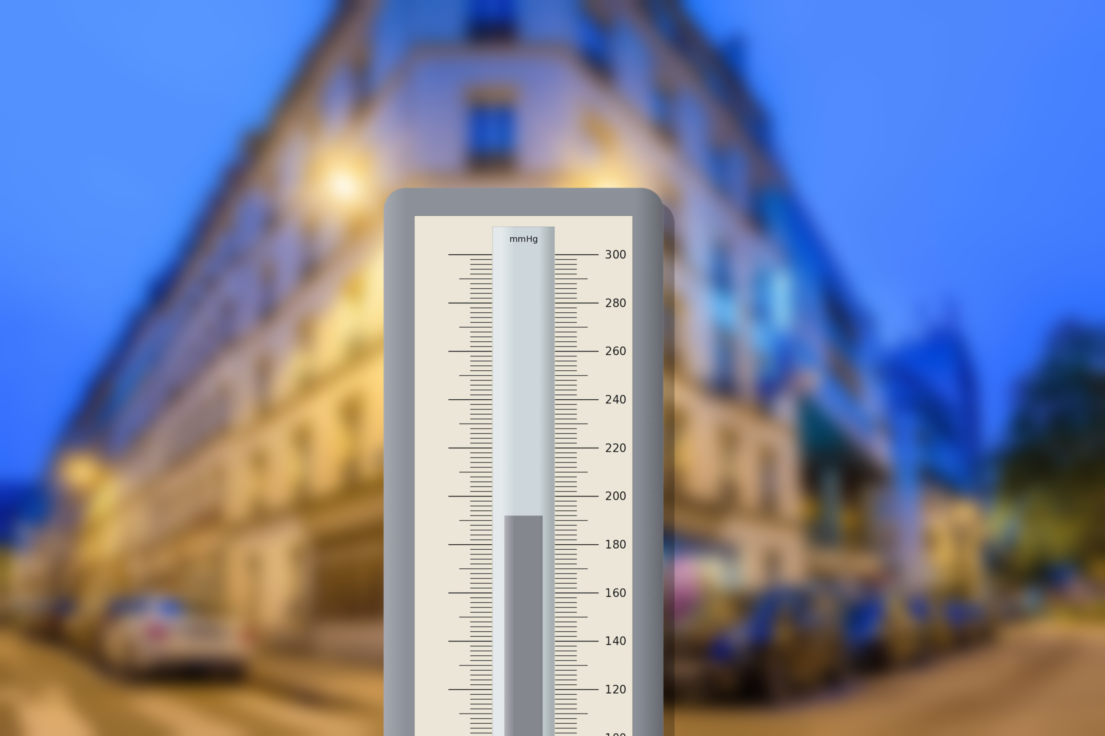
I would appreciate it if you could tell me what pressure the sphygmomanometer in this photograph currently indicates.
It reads 192 mmHg
